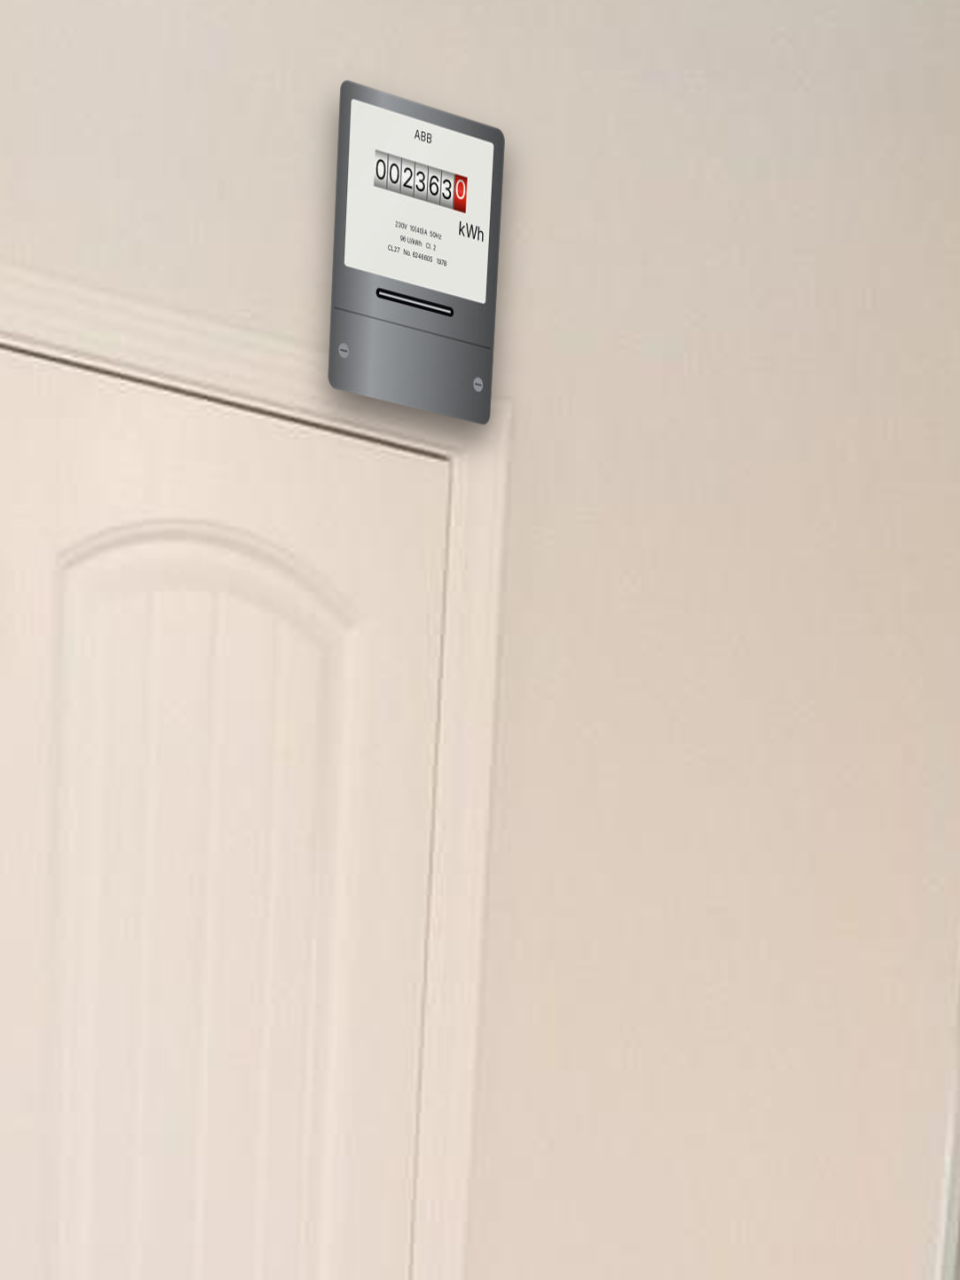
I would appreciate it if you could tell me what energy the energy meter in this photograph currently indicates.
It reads 2363.0 kWh
